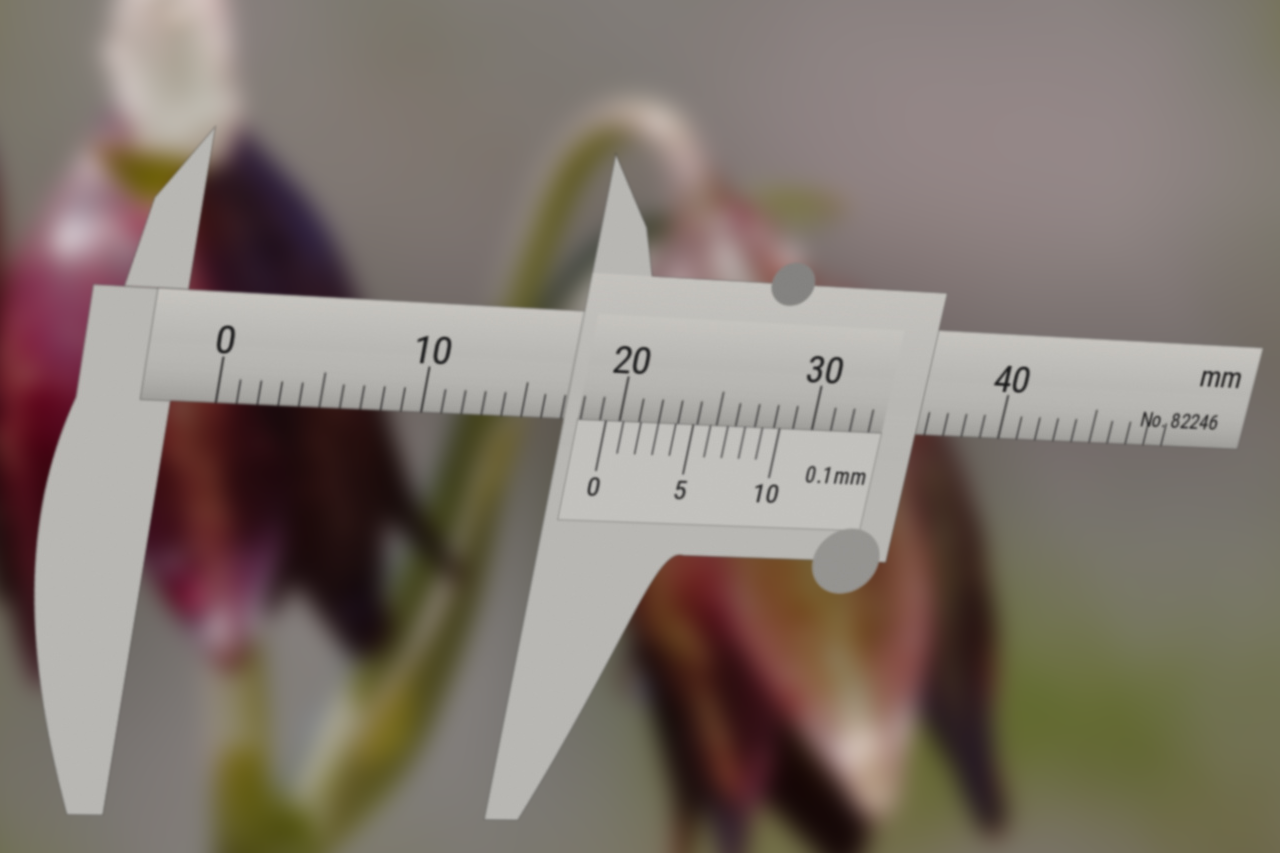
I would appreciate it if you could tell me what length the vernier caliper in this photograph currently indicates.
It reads 19.3 mm
